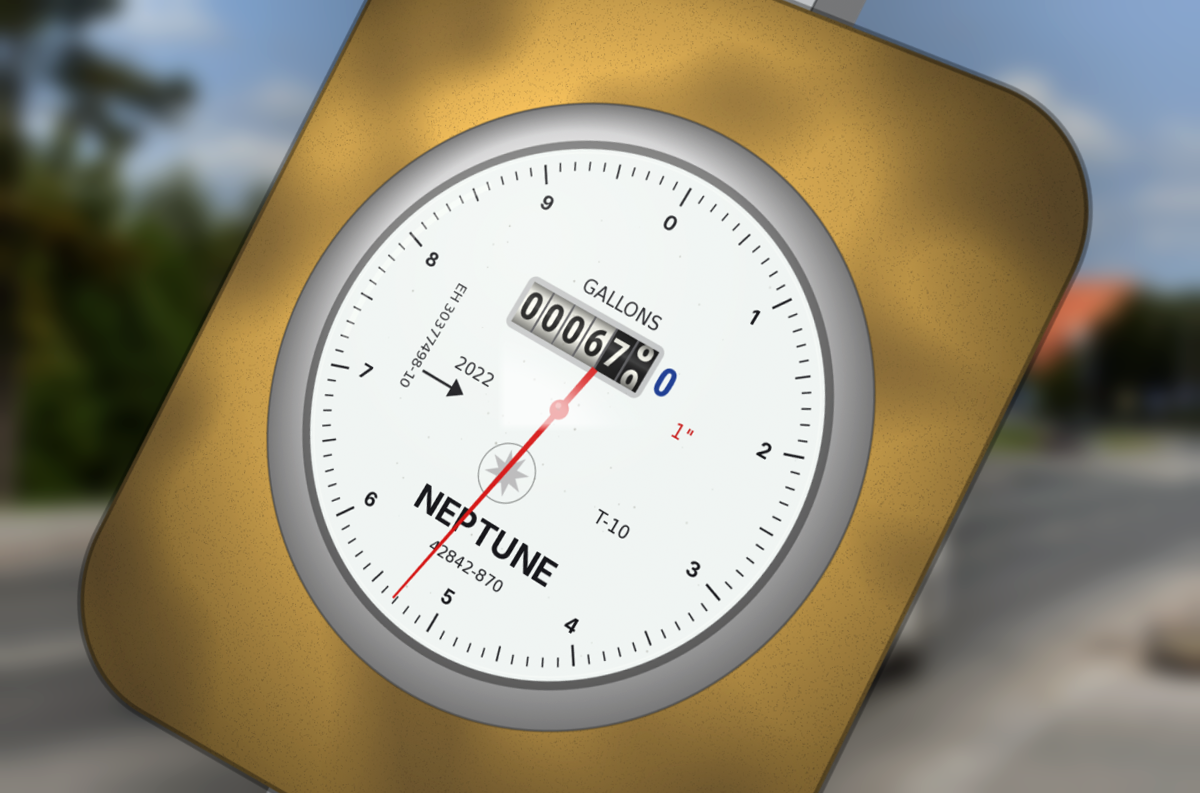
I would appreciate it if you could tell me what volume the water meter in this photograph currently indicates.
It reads 6785.3 gal
